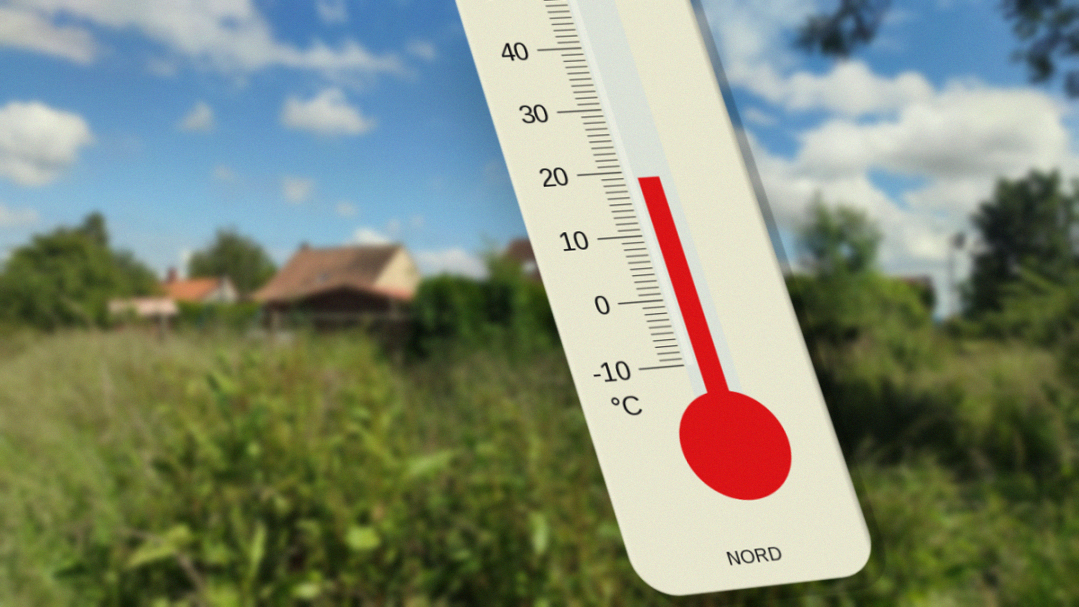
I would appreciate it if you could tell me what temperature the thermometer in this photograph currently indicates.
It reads 19 °C
